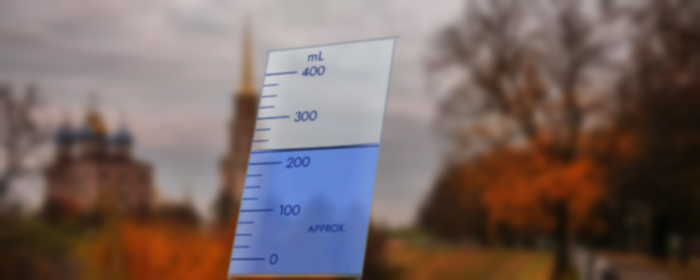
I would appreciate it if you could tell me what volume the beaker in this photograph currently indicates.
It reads 225 mL
